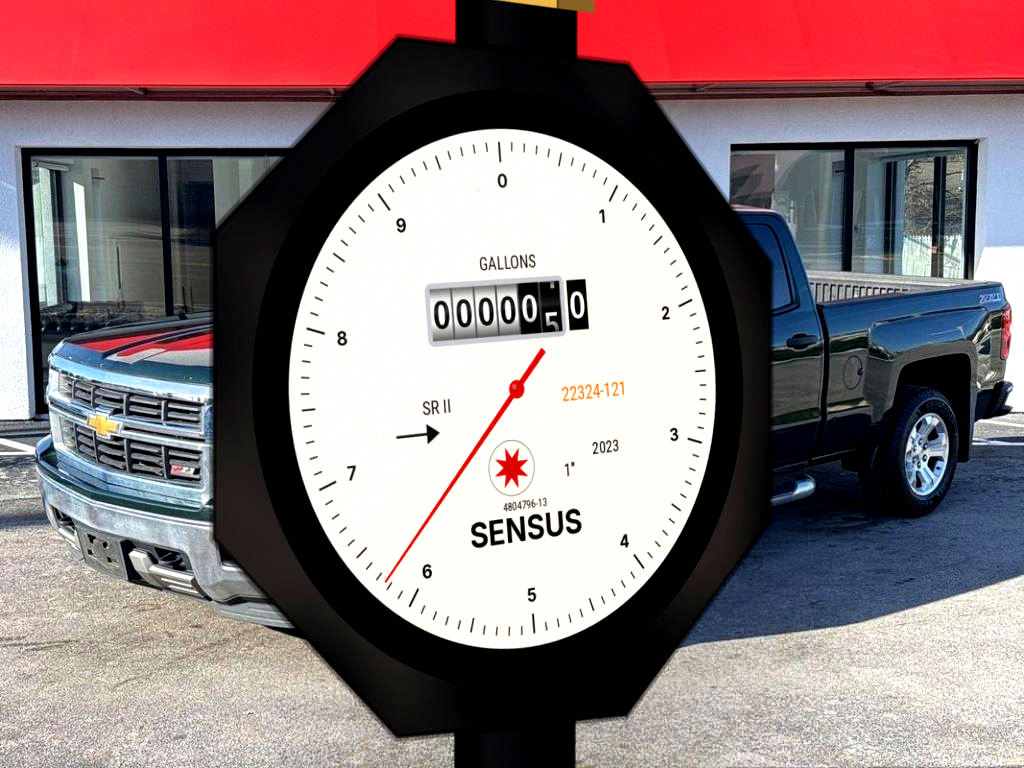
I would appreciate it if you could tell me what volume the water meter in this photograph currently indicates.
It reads 46.2 gal
